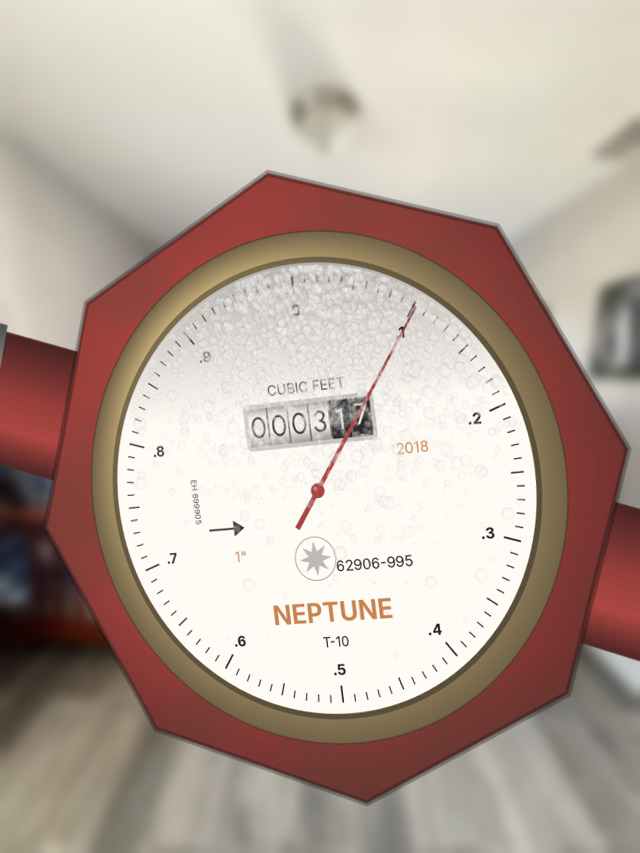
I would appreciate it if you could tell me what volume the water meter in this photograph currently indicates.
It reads 317.10 ft³
